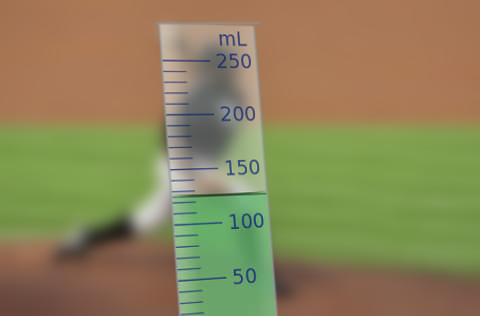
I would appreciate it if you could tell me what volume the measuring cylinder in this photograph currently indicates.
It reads 125 mL
